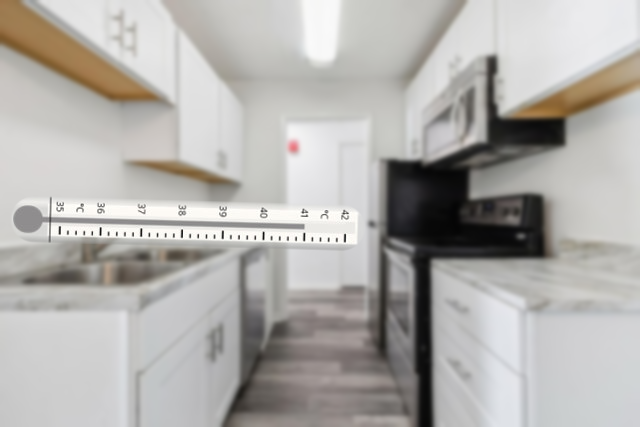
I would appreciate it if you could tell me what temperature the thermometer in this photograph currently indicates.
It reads 41 °C
